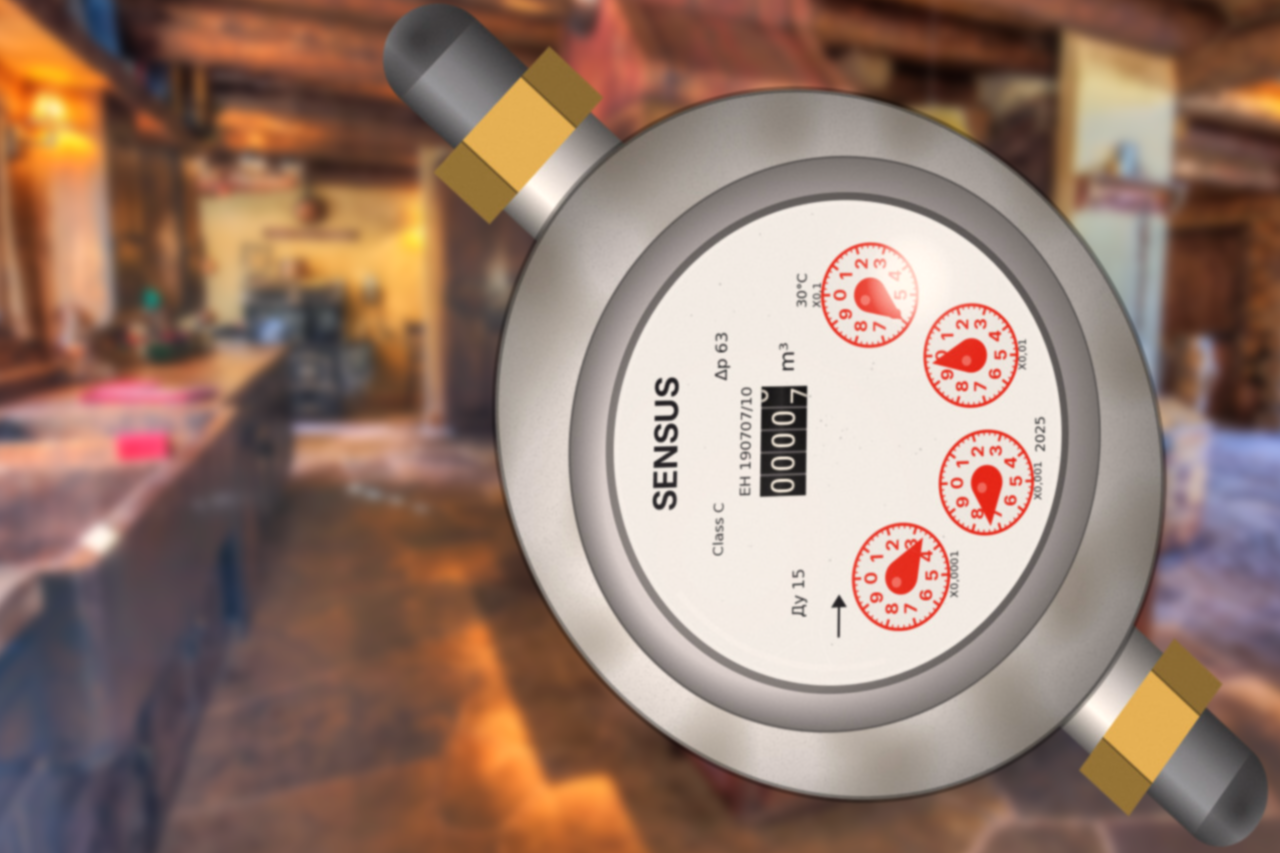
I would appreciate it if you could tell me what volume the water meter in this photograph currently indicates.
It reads 6.5973 m³
